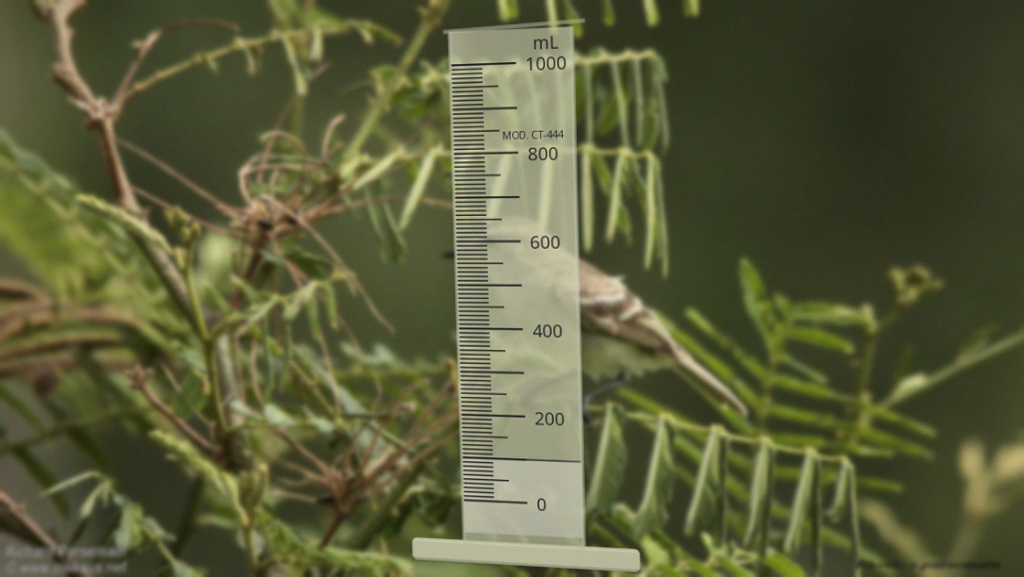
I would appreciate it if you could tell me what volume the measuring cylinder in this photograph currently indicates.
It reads 100 mL
